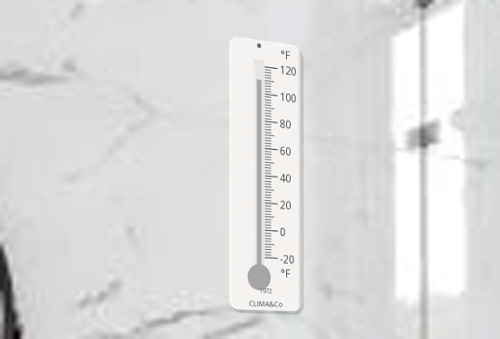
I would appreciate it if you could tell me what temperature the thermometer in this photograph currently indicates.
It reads 110 °F
